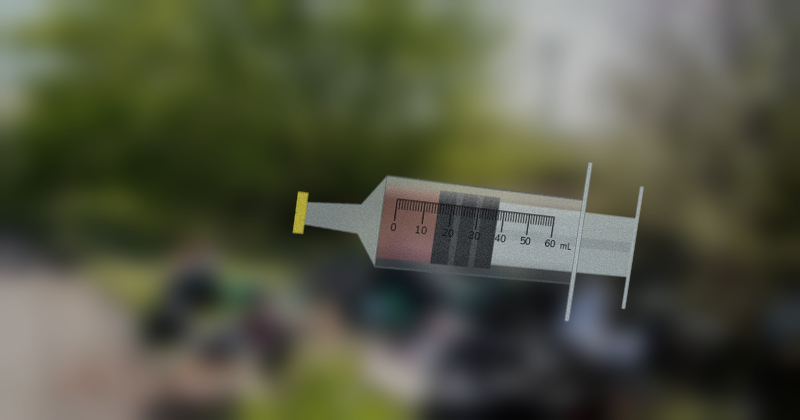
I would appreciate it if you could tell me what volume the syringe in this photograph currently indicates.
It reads 15 mL
